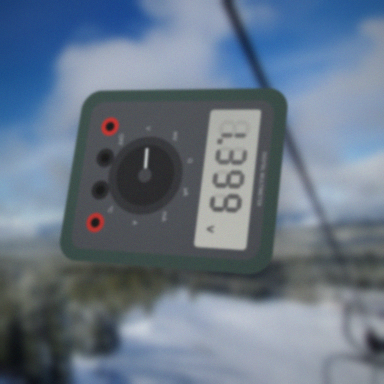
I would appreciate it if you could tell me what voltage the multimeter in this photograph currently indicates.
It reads 1.399 V
